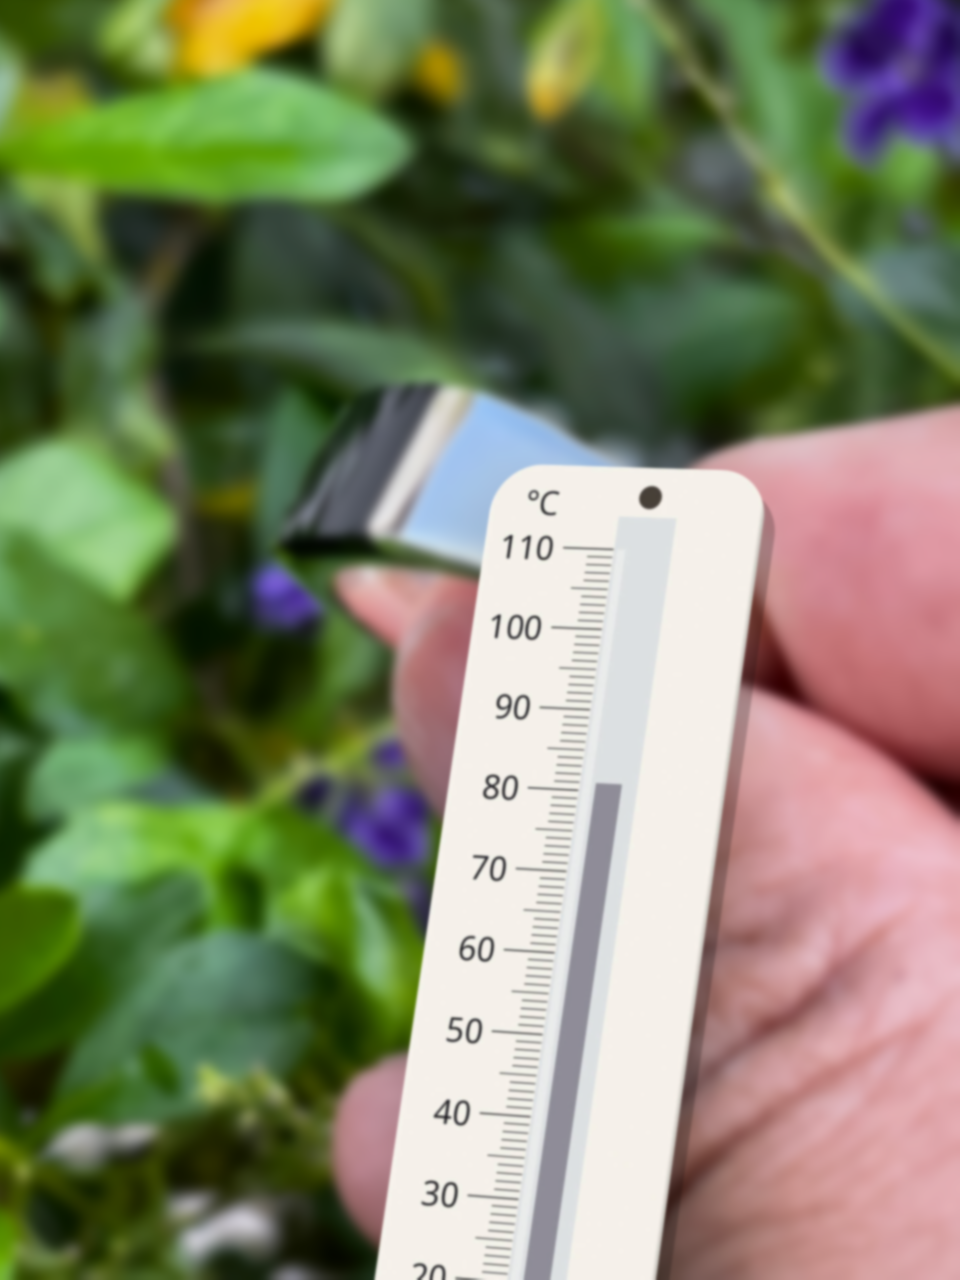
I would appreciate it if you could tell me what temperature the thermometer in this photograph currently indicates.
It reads 81 °C
